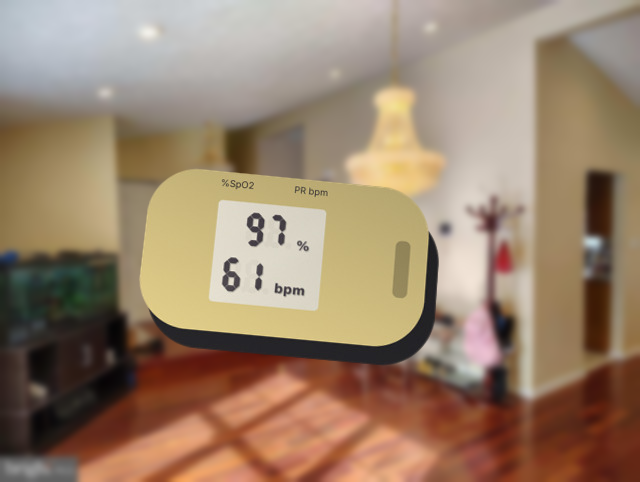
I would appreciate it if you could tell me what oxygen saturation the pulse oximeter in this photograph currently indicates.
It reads 97 %
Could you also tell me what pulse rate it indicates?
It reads 61 bpm
